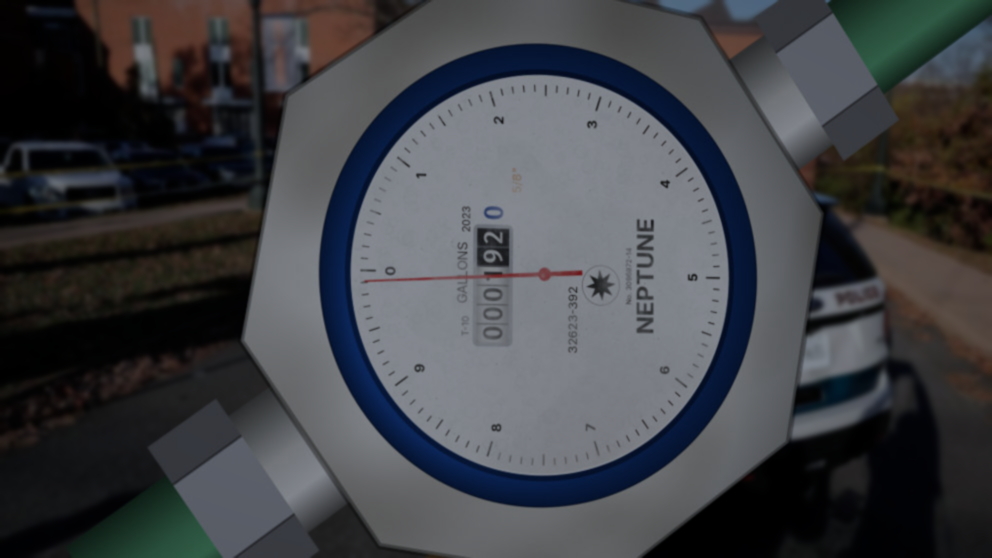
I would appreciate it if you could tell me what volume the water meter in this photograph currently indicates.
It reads 1919.9 gal
